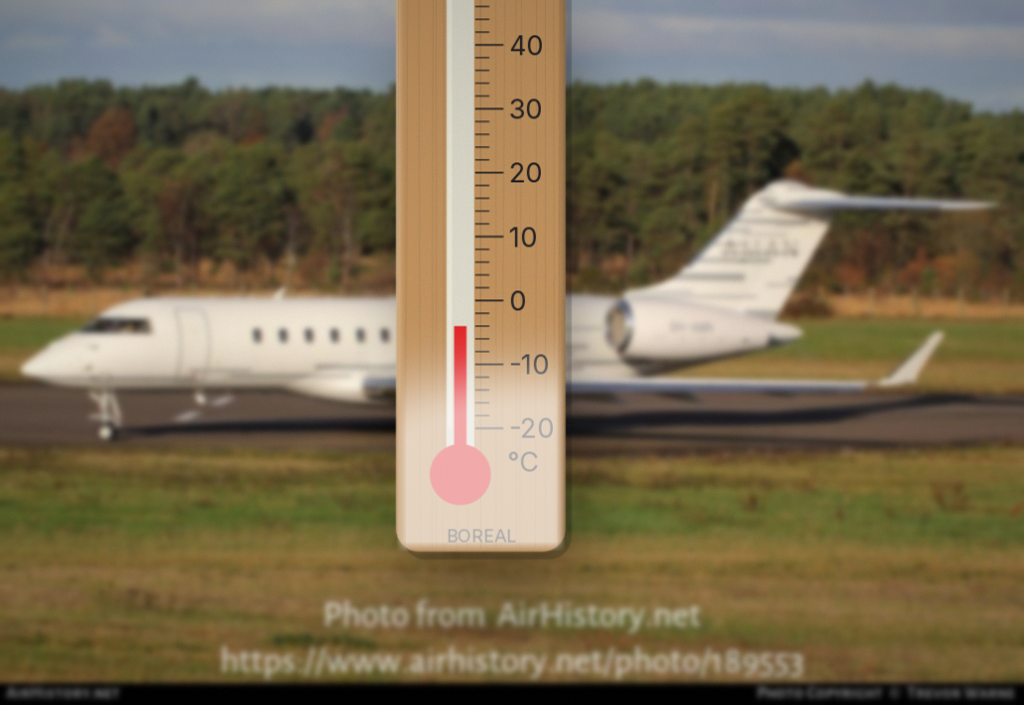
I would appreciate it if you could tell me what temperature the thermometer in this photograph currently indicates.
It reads -4 °C
